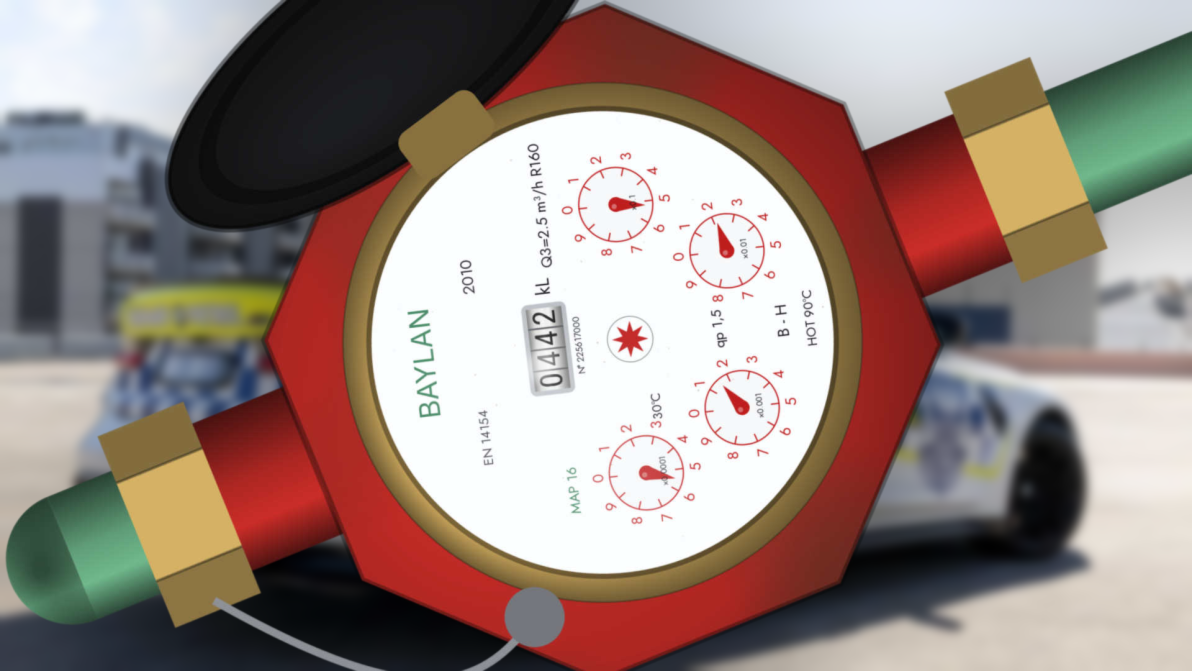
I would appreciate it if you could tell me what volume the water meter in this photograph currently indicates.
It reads 442.5215 kL
